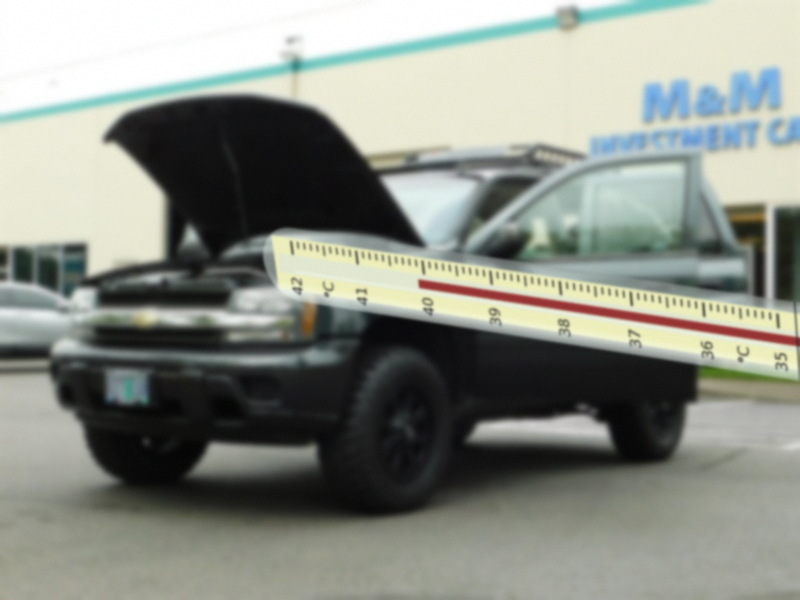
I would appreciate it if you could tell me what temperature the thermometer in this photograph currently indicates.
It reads 40.1 °C
